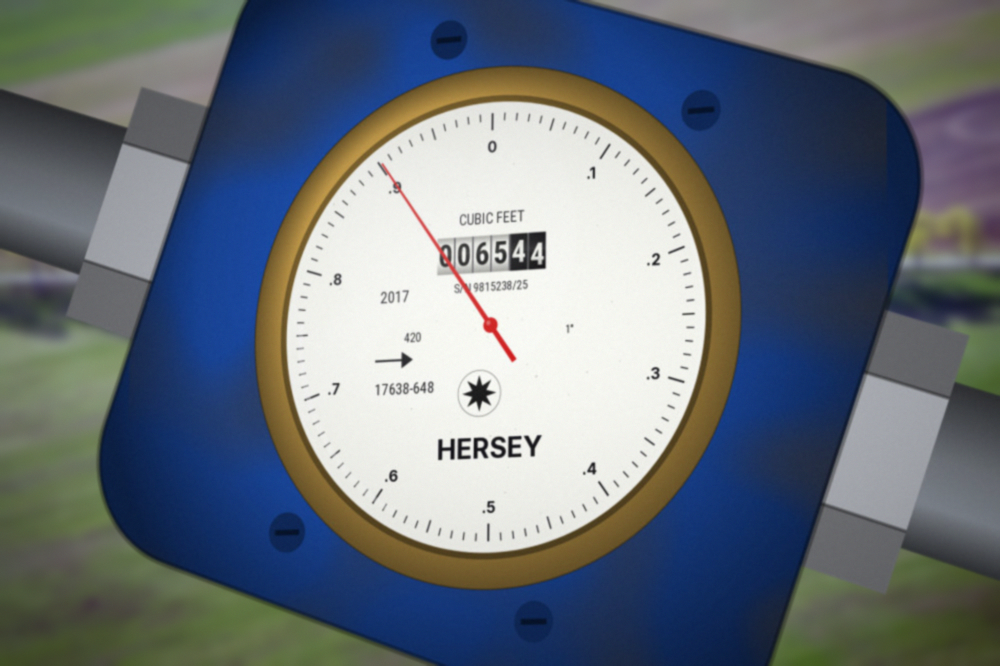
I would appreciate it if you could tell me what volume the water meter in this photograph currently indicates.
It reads 6543.90 ft³
